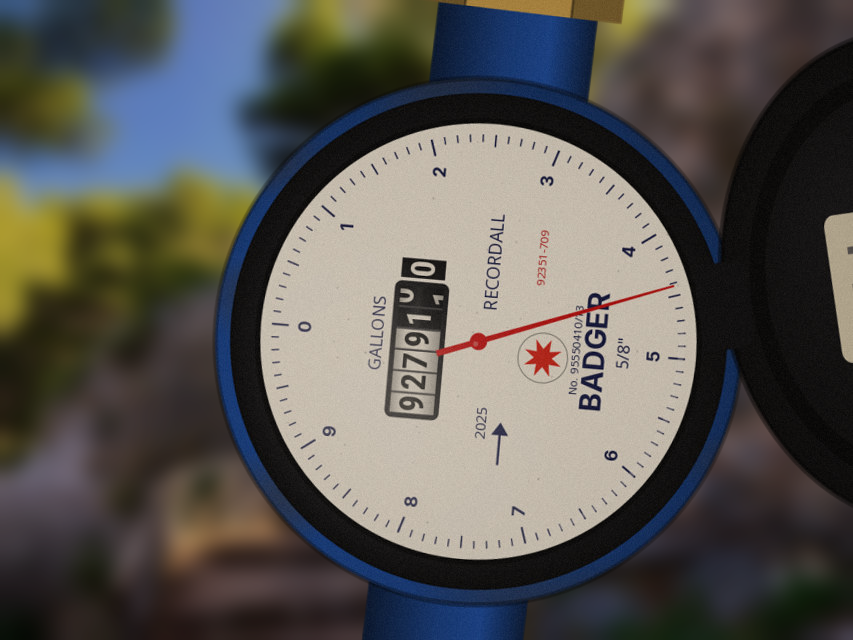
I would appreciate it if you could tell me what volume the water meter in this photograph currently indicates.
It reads 9279104.4 gal
